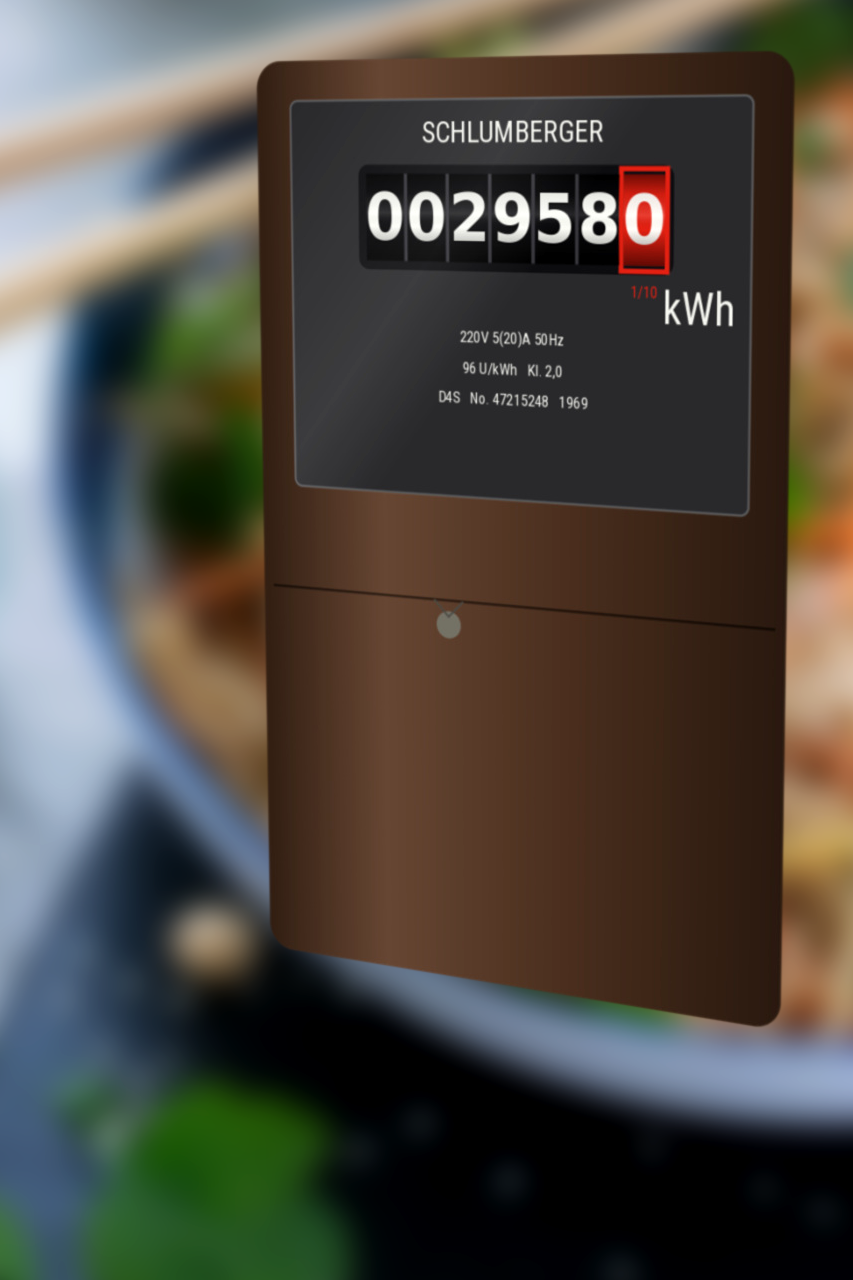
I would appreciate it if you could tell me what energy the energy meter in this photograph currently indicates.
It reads 2958.0 kWh
